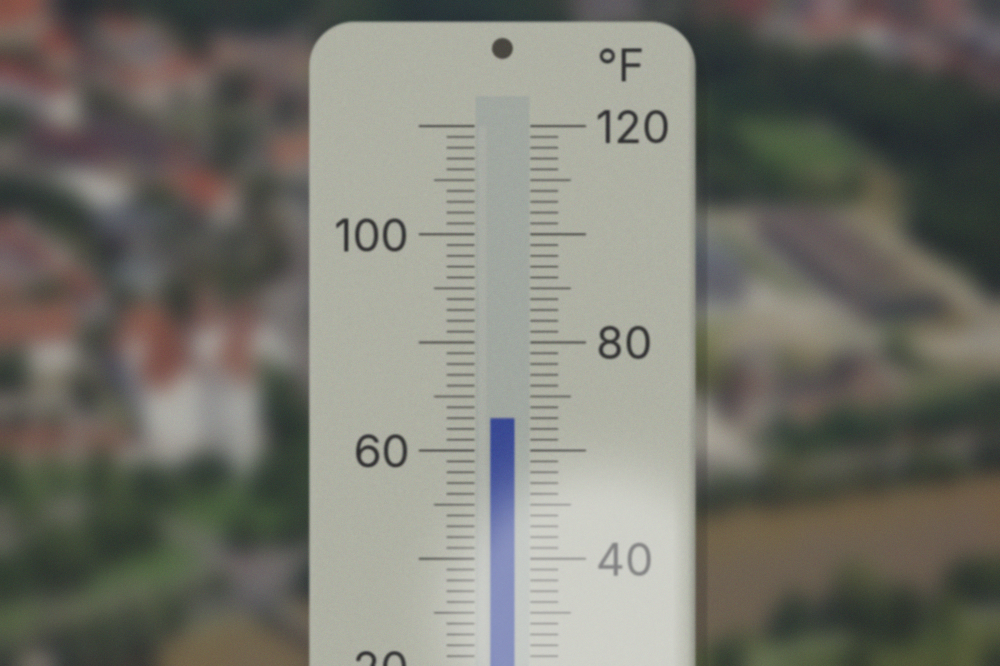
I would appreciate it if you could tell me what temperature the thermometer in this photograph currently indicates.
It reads 66 °F
